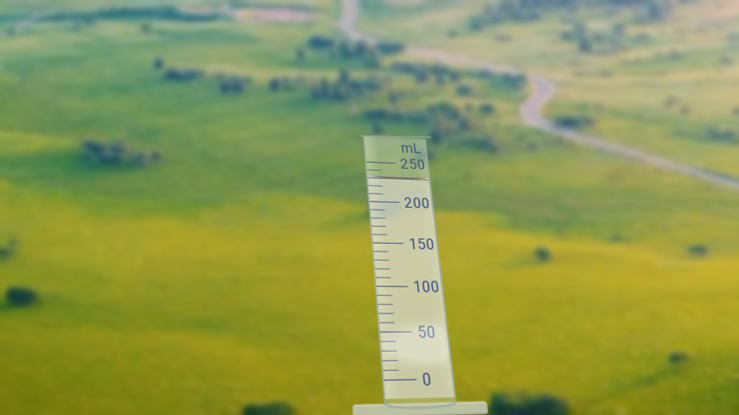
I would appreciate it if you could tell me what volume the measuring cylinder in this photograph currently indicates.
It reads 230 mL
